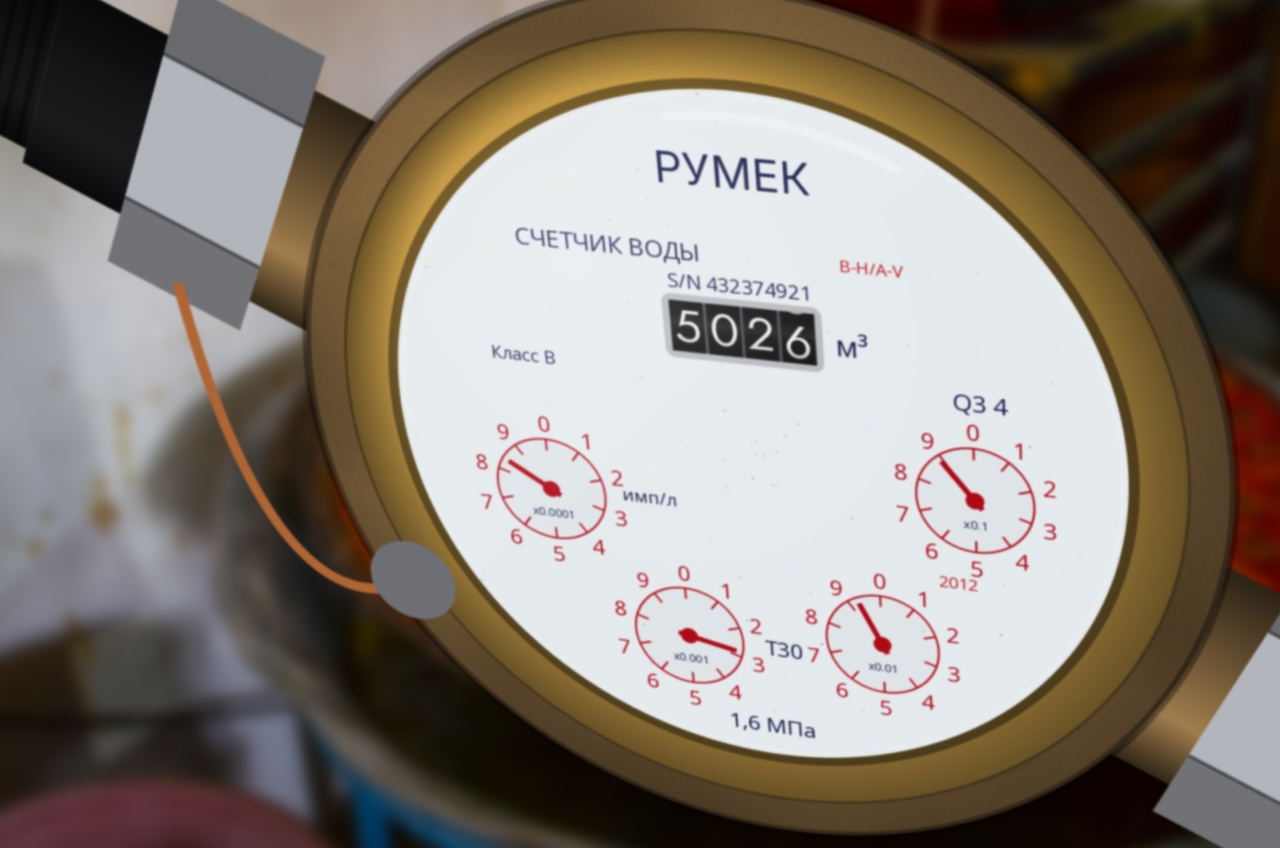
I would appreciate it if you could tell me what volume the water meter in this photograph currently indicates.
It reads 5025.8928 m³
